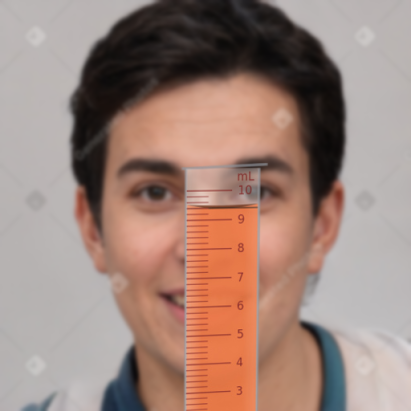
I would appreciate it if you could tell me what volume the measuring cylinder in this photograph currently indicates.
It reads 9.4 mL
